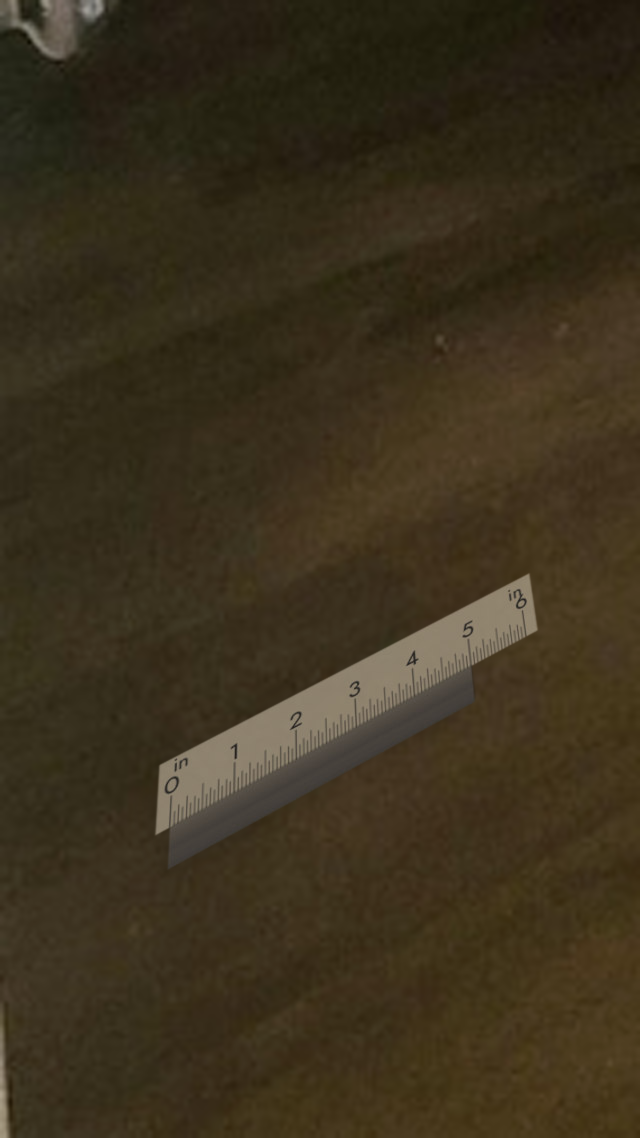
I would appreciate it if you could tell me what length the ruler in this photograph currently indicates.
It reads 5 in
